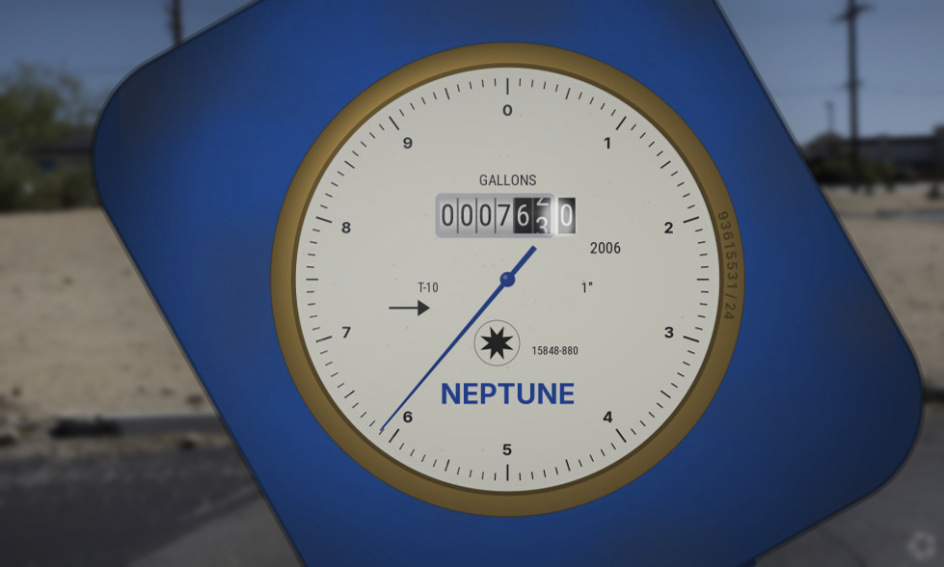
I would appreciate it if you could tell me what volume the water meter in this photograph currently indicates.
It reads 7626.1 gal
